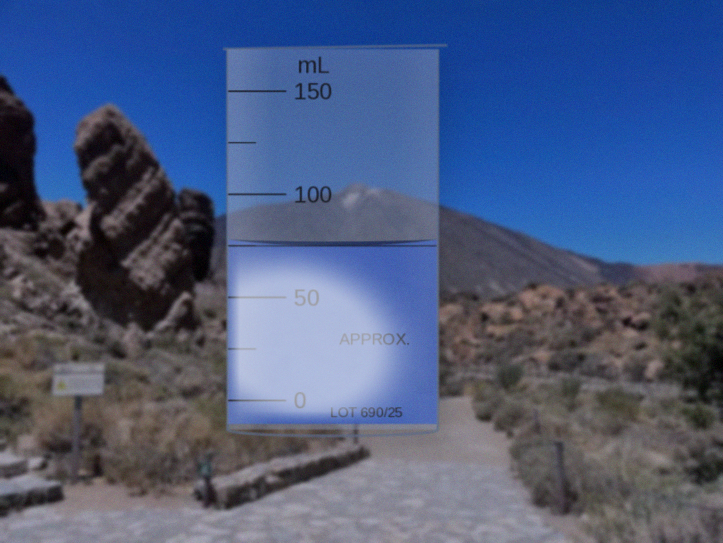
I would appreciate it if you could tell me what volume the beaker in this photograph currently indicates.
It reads 75 mL
